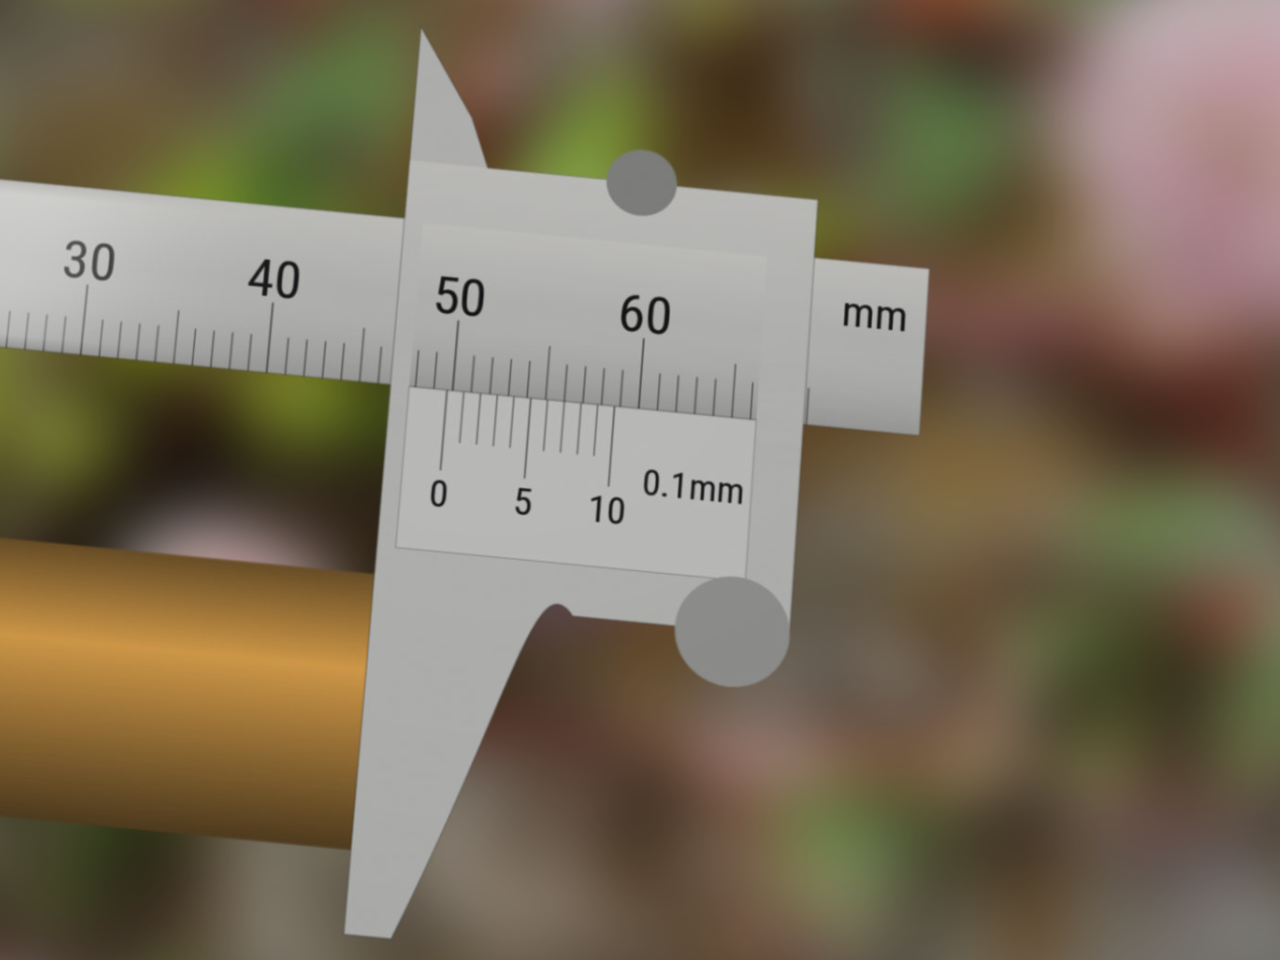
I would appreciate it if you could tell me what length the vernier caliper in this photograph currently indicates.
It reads 49.7 mm
